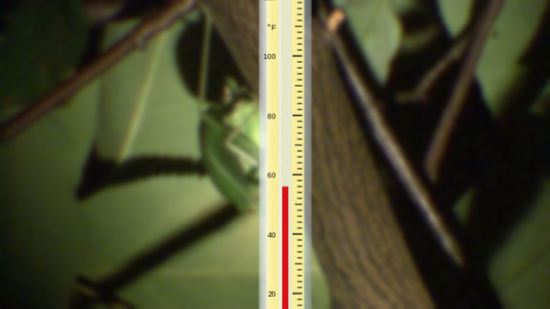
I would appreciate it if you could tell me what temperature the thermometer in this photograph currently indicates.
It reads 56 °F
